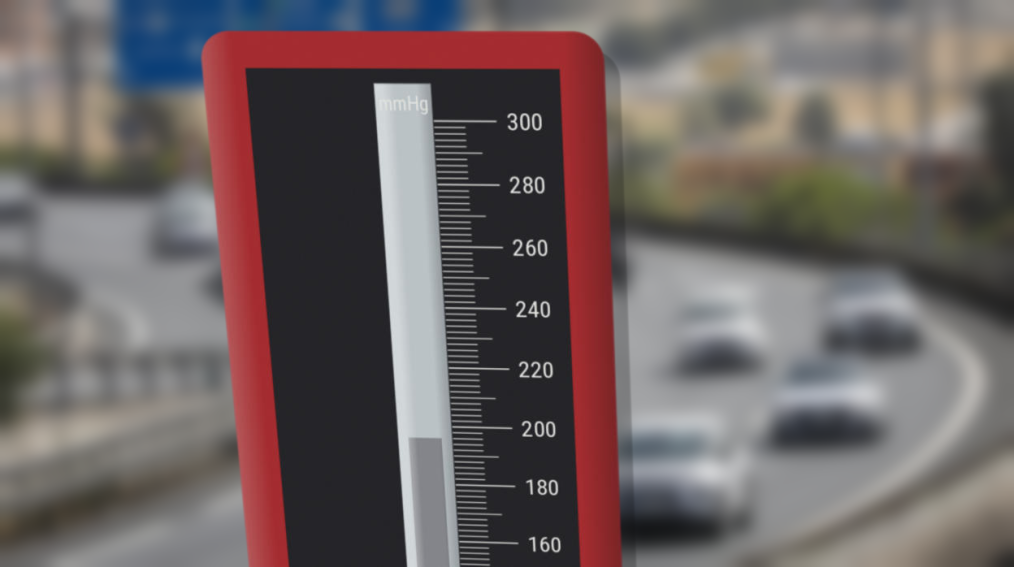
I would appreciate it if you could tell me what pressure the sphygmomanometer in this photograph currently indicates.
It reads 196 mmHg
